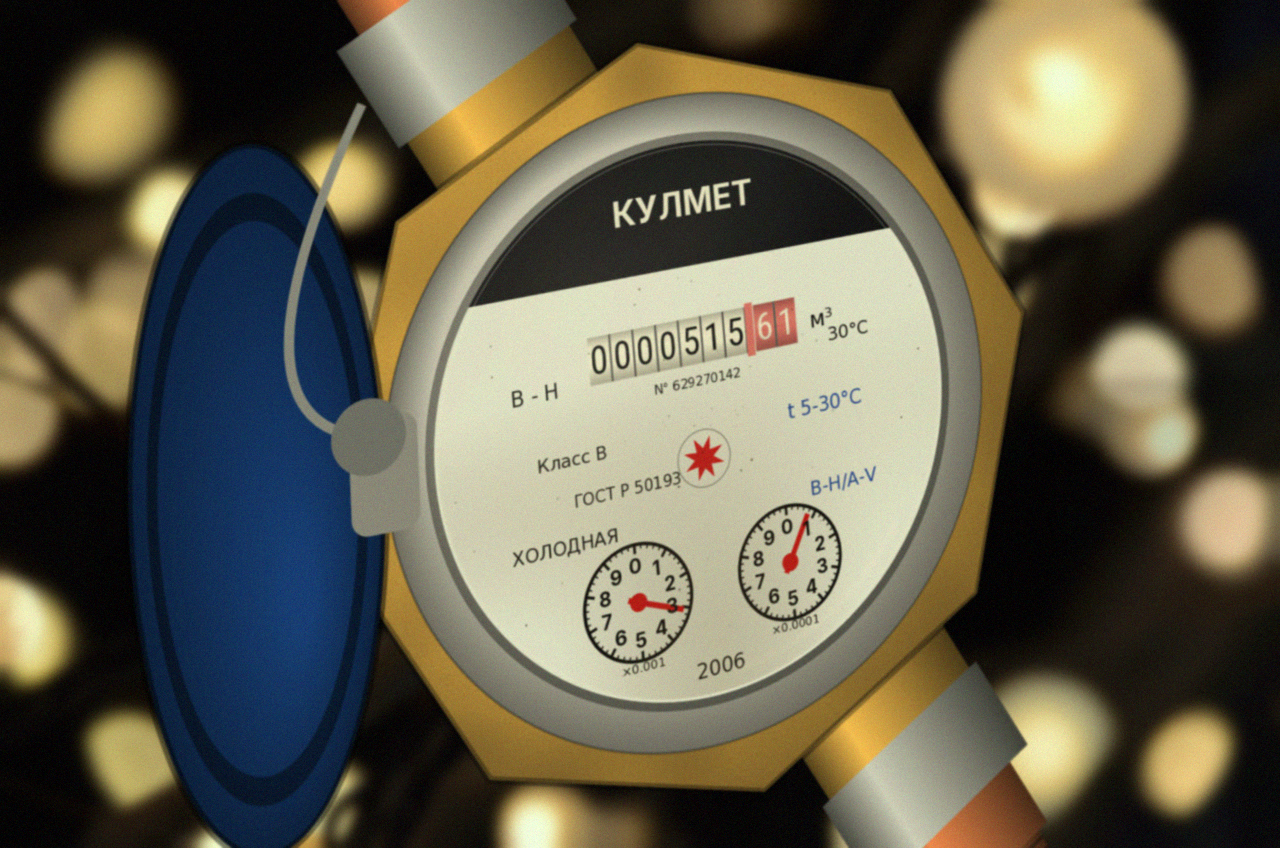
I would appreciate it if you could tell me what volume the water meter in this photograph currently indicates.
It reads 515.6130 m³
